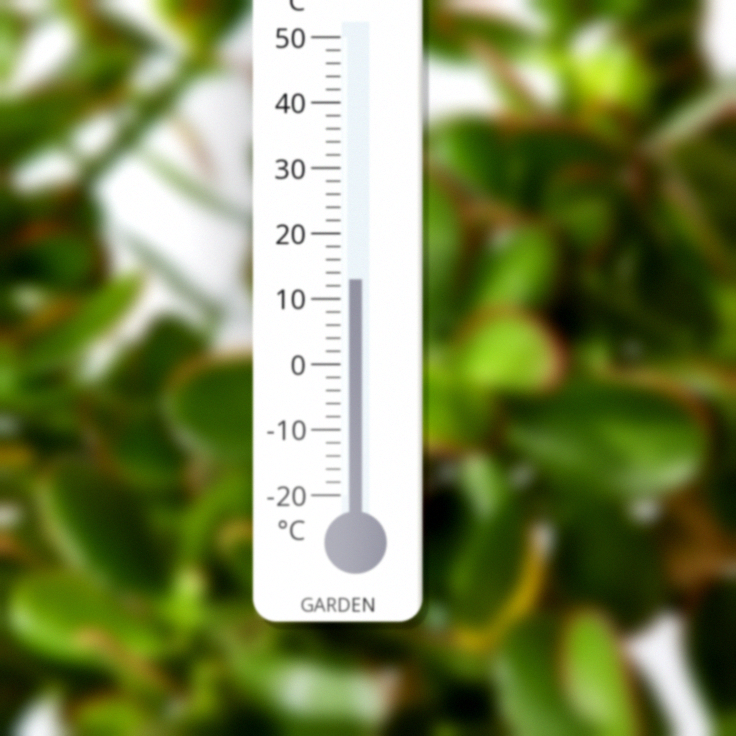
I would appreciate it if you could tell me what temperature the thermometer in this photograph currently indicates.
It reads 13 °C
